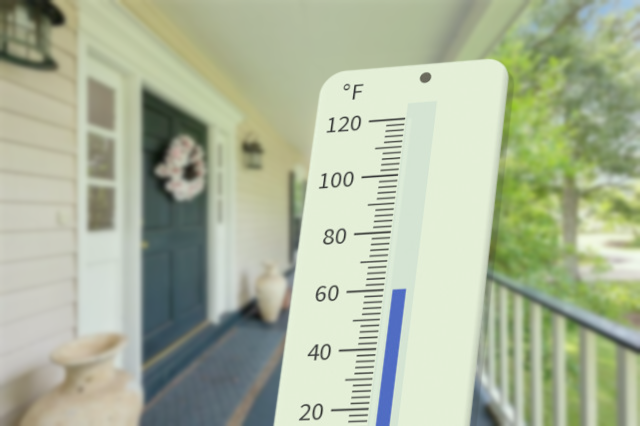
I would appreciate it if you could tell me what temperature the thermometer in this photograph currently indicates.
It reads 60 °F
